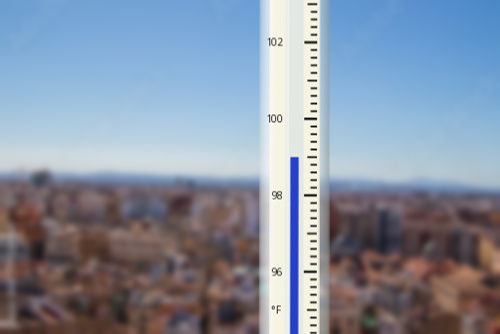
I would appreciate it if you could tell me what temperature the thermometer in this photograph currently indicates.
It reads 99 °F
